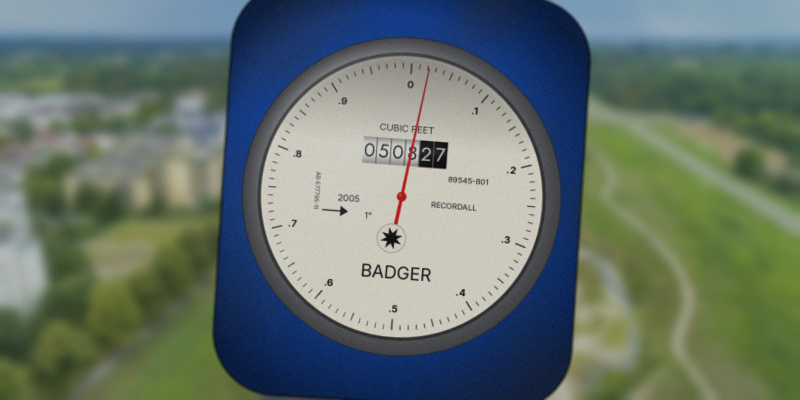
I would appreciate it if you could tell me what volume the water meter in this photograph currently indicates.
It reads 50827.02 ft³
